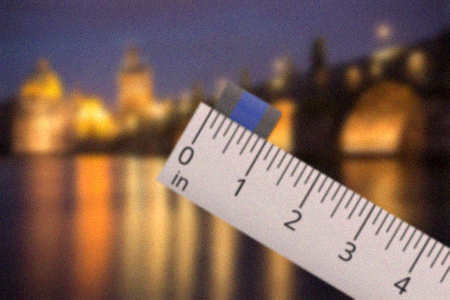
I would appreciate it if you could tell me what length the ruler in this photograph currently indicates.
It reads 1 in
